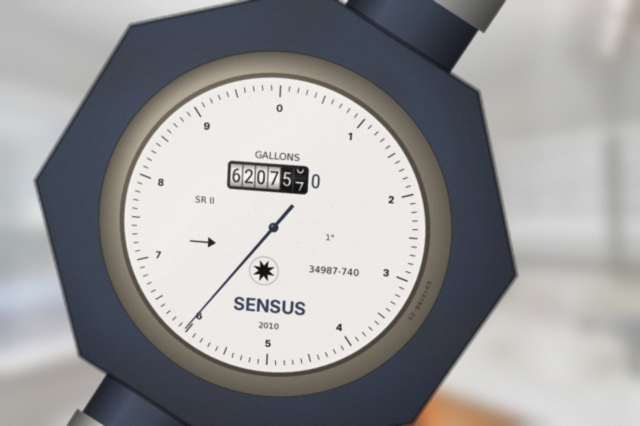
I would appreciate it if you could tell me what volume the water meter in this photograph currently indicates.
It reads 6207566.0 gal
